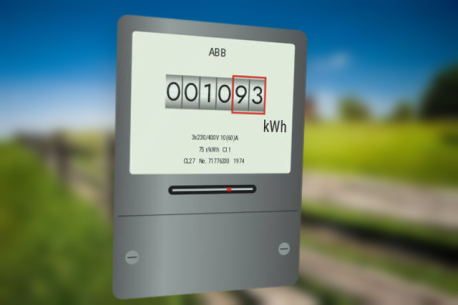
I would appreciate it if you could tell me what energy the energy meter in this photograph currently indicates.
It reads 10.93 kWh
